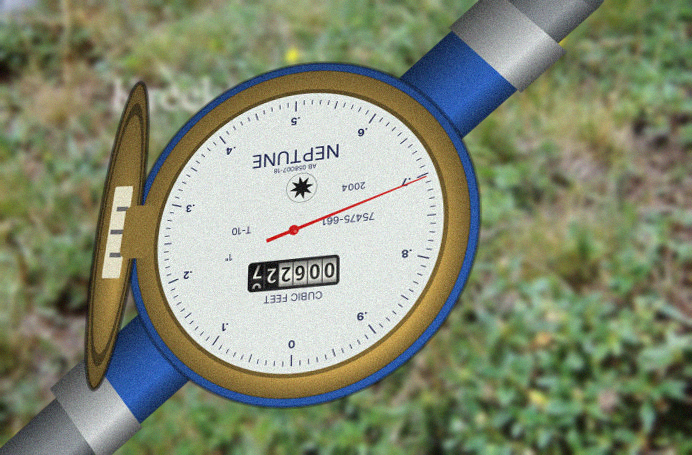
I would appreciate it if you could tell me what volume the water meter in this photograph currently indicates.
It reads 6226.70 ft³
